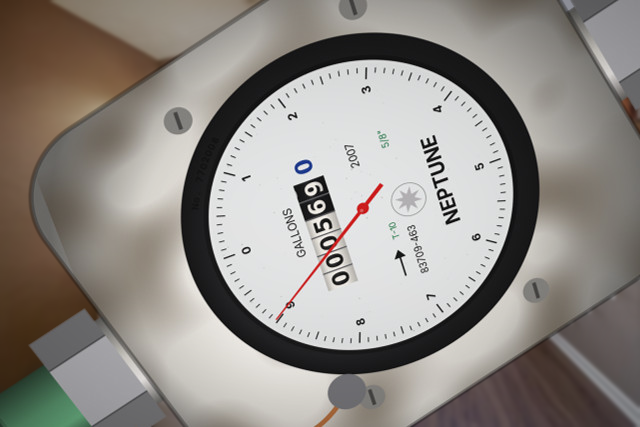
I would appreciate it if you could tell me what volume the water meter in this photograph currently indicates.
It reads 5689.0 gal
